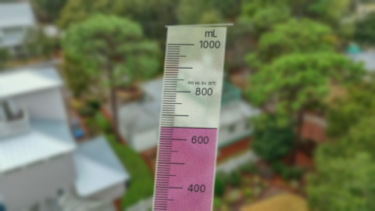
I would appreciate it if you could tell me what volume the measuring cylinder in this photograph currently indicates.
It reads 650 mL
